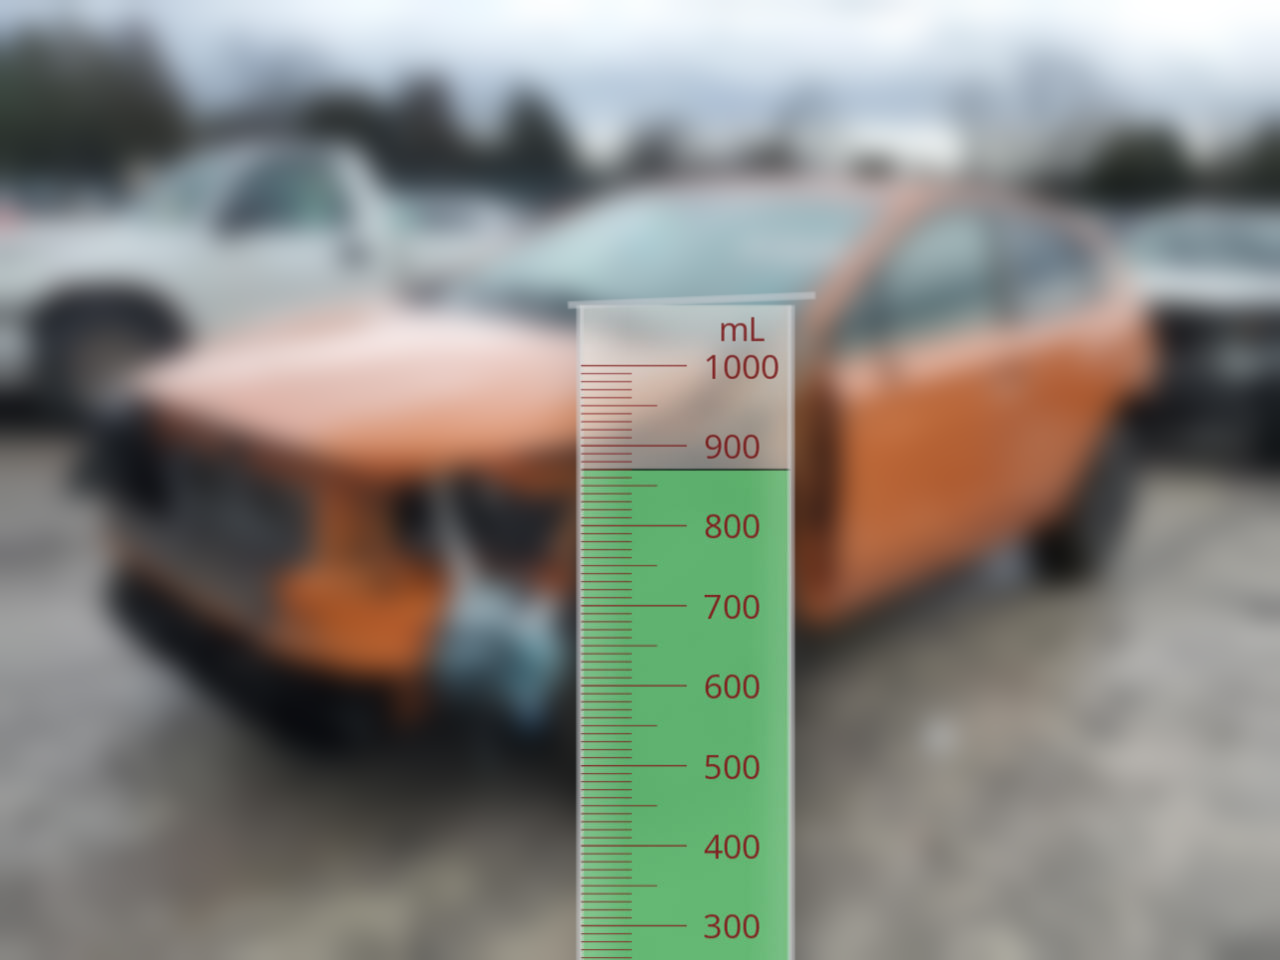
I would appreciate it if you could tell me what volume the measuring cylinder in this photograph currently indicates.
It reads 870 mL
